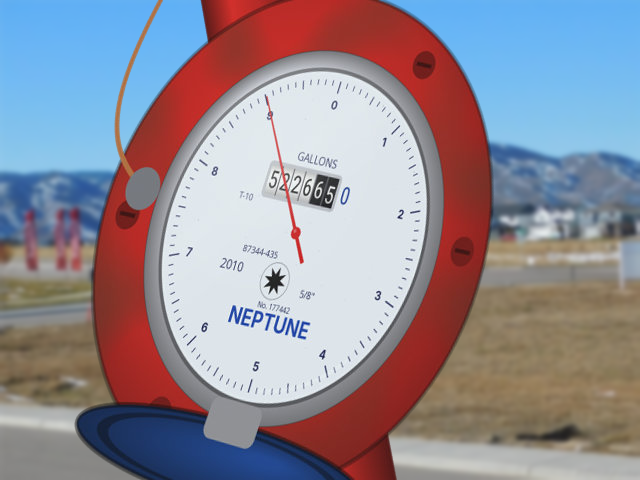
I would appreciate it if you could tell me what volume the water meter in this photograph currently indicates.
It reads 5226649.0 gal
